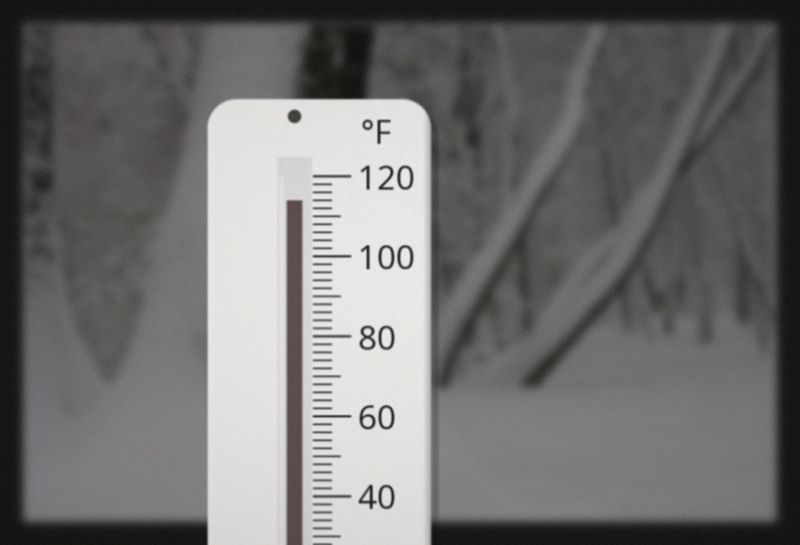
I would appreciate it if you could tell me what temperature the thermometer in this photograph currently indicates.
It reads 114 °F
